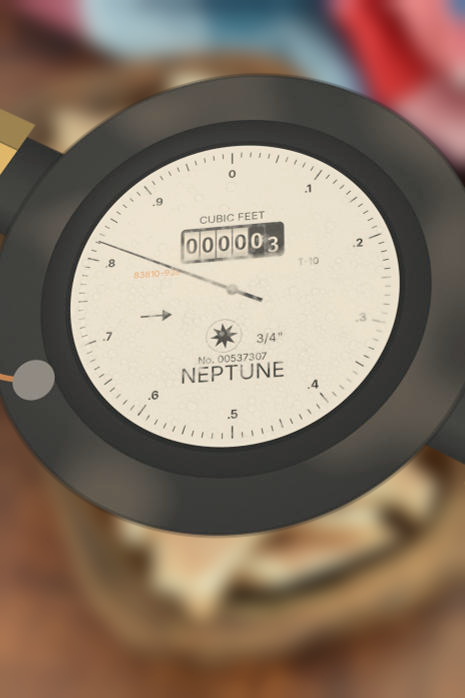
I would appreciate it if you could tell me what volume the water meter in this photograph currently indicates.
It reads 2.82 ft³
